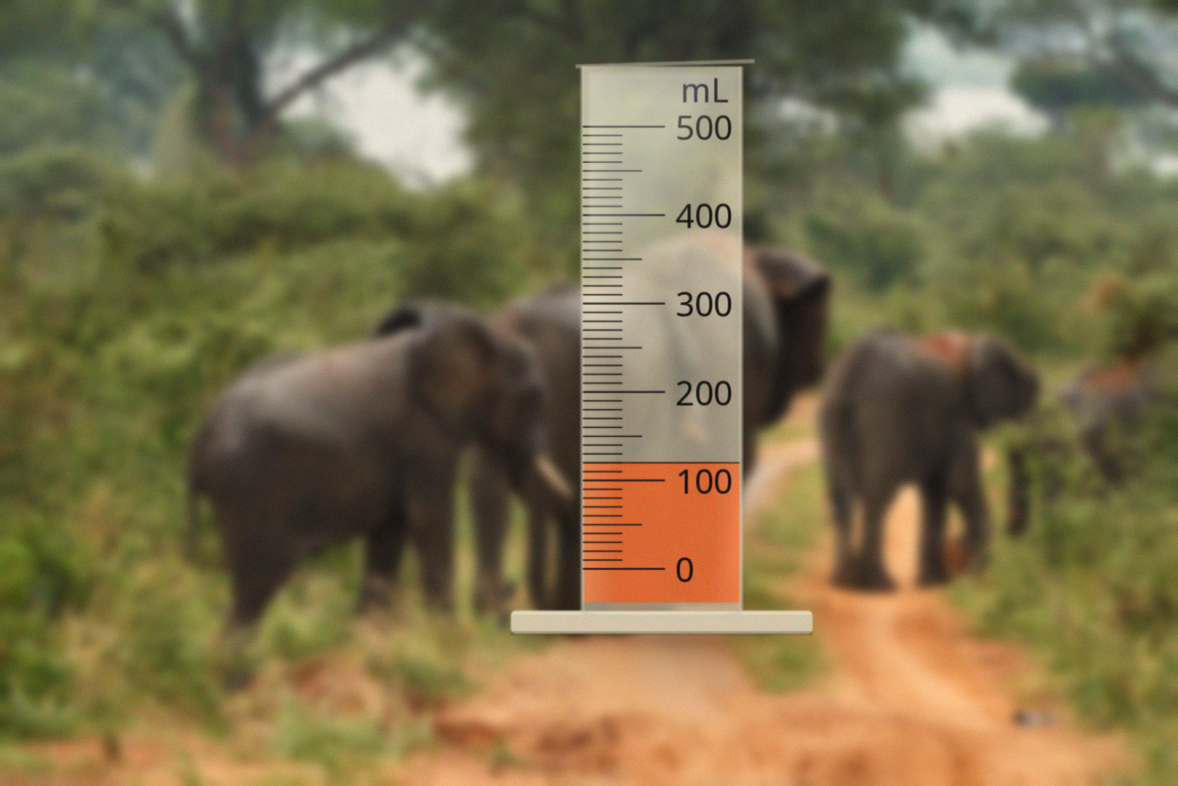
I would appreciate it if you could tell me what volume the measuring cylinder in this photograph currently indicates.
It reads 120 mL
